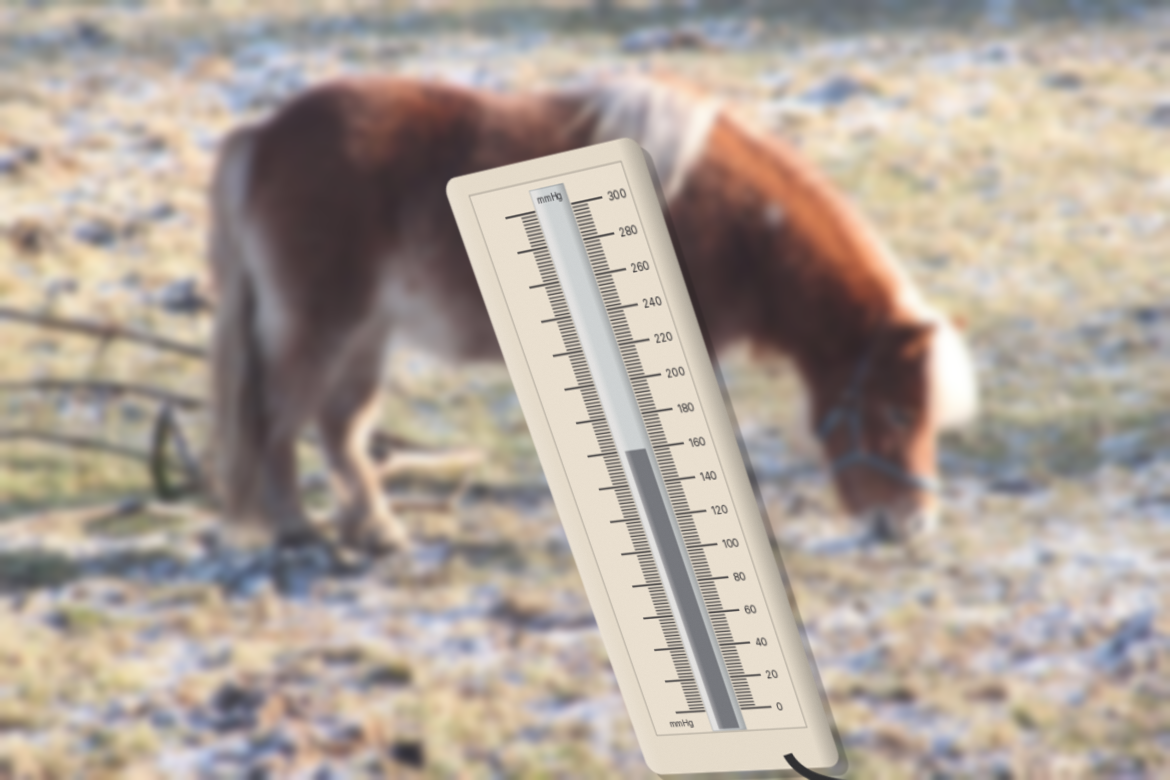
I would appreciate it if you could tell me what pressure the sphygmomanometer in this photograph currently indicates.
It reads 160 mmHg
